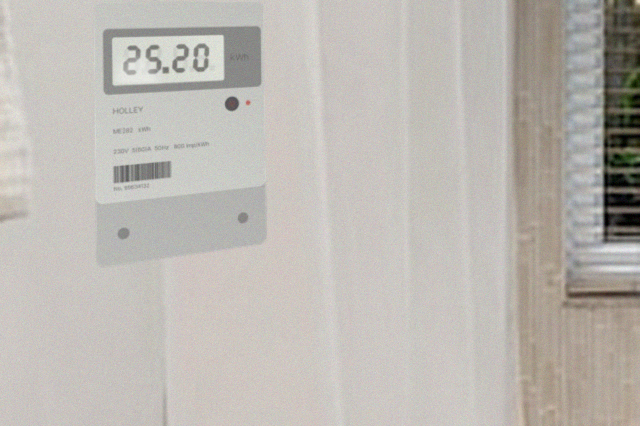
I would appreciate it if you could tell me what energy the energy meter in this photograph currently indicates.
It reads 25.20 kWh
